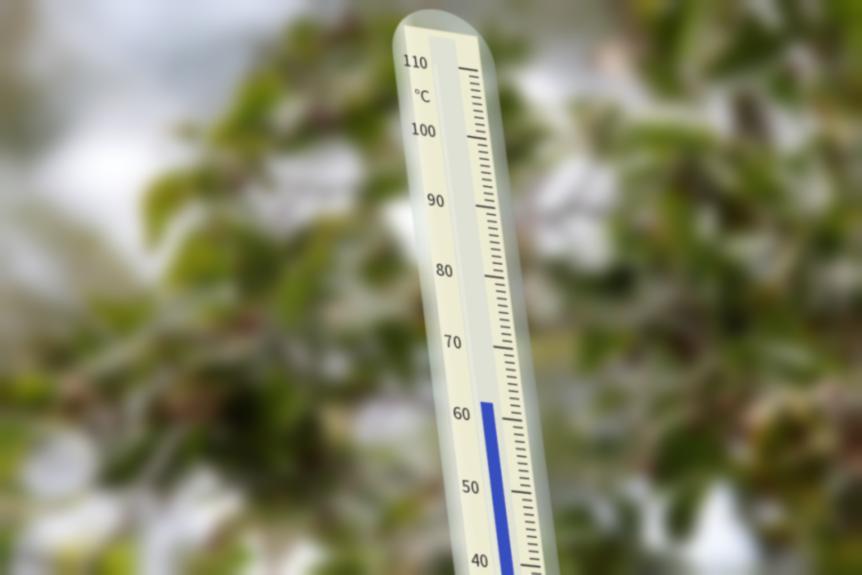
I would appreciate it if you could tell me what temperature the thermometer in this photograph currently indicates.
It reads 62 °C
